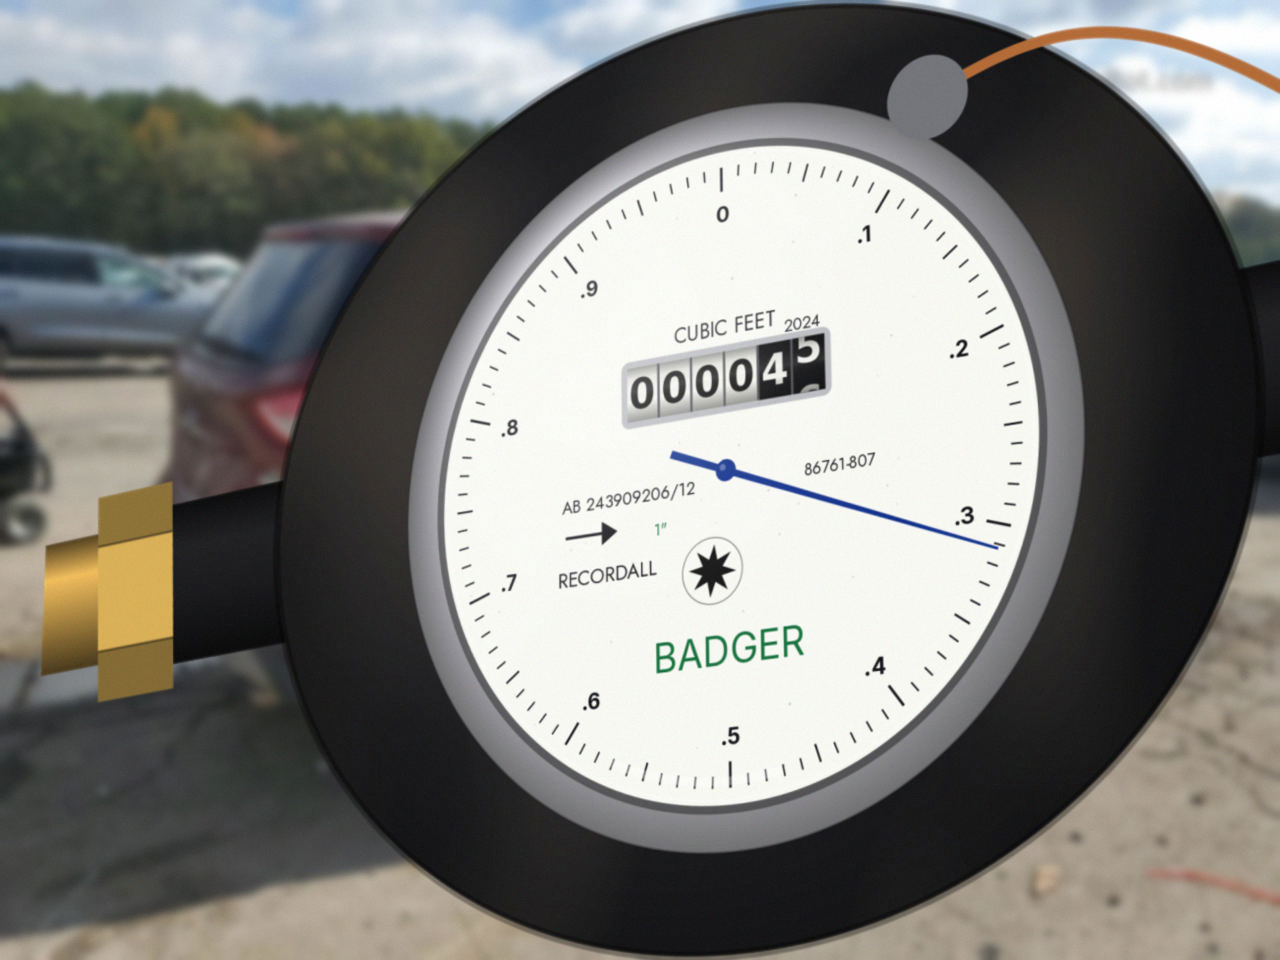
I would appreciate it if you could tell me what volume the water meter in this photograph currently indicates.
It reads 45.31 ft³
